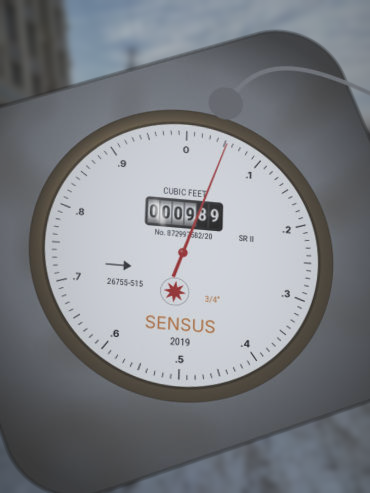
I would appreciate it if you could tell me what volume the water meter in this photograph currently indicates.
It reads 989.05 ft³
